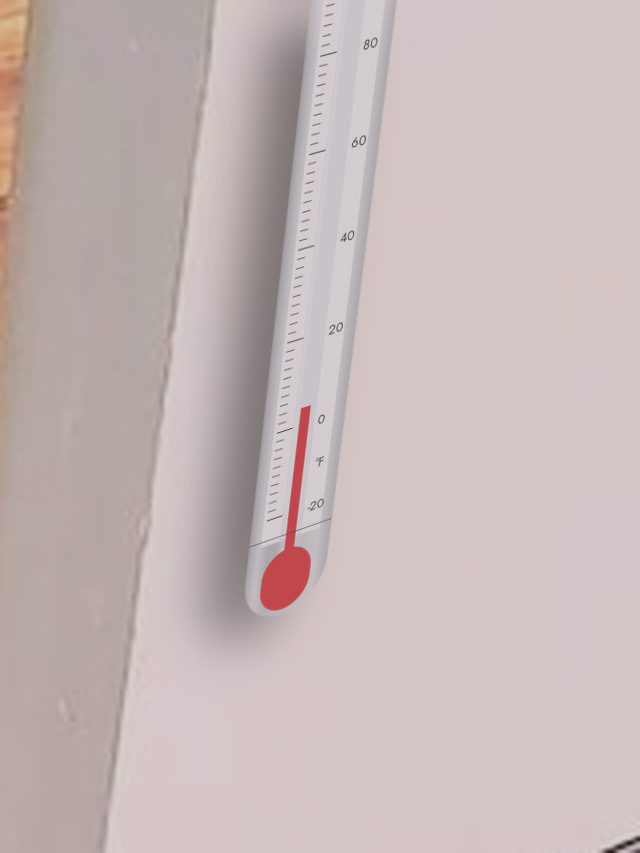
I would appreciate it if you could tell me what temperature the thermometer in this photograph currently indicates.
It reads 4 °F
